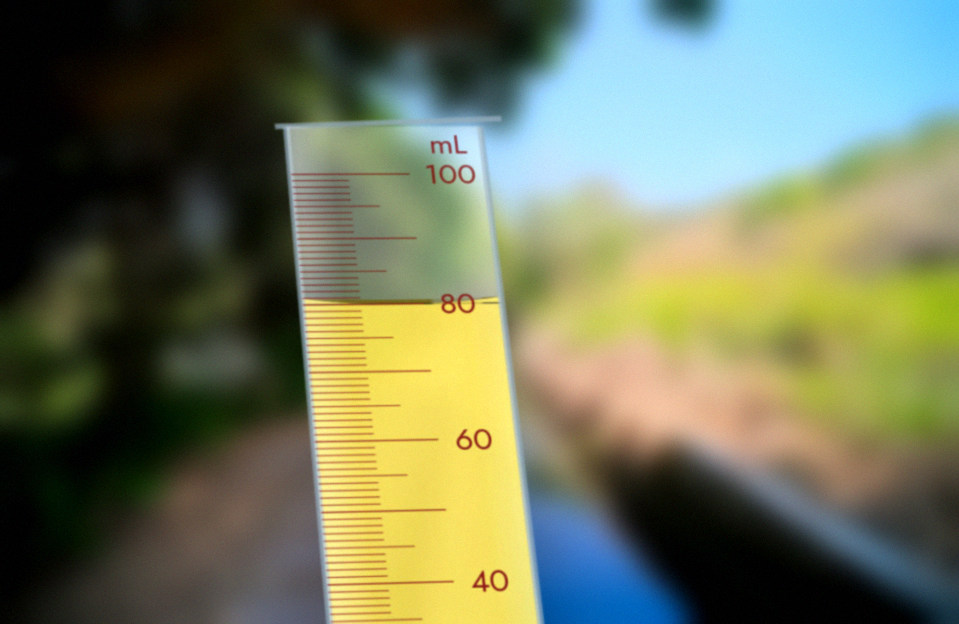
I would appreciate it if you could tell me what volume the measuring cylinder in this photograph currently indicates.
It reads 80 mL
